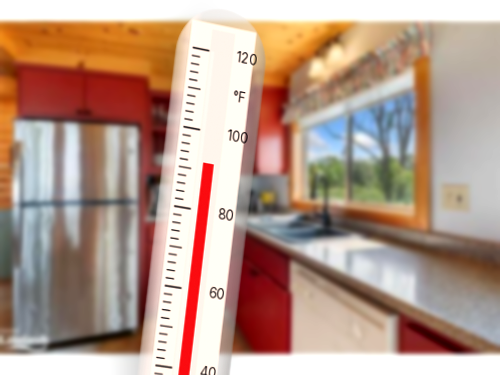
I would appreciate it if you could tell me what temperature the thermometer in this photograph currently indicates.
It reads 92 °F
